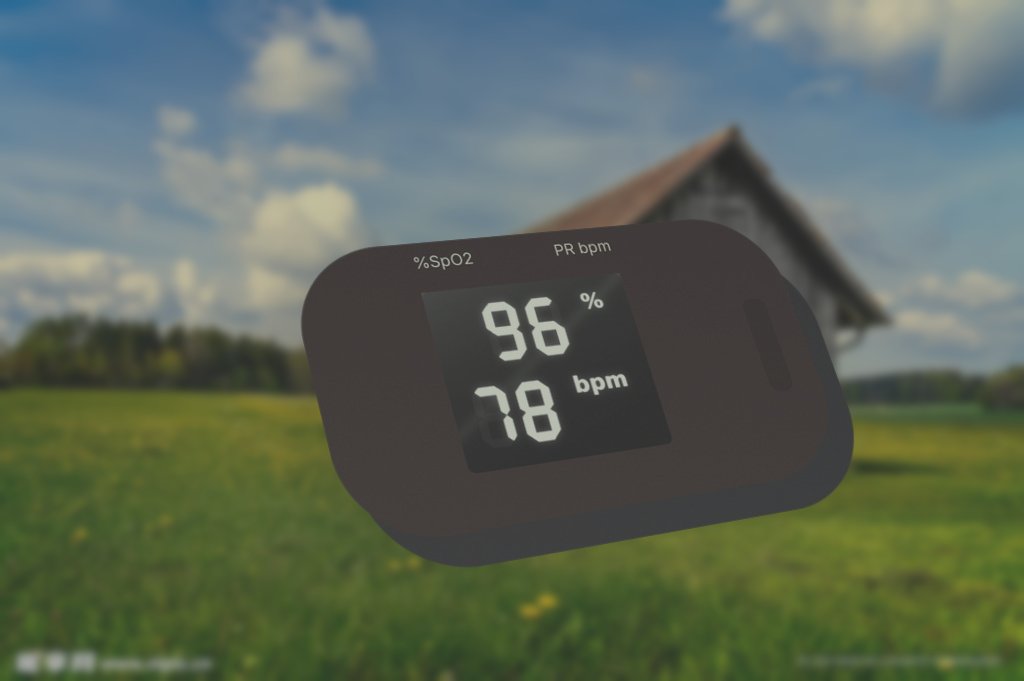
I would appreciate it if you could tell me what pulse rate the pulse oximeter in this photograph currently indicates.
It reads 78 bpm
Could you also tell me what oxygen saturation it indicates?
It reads 96 %
